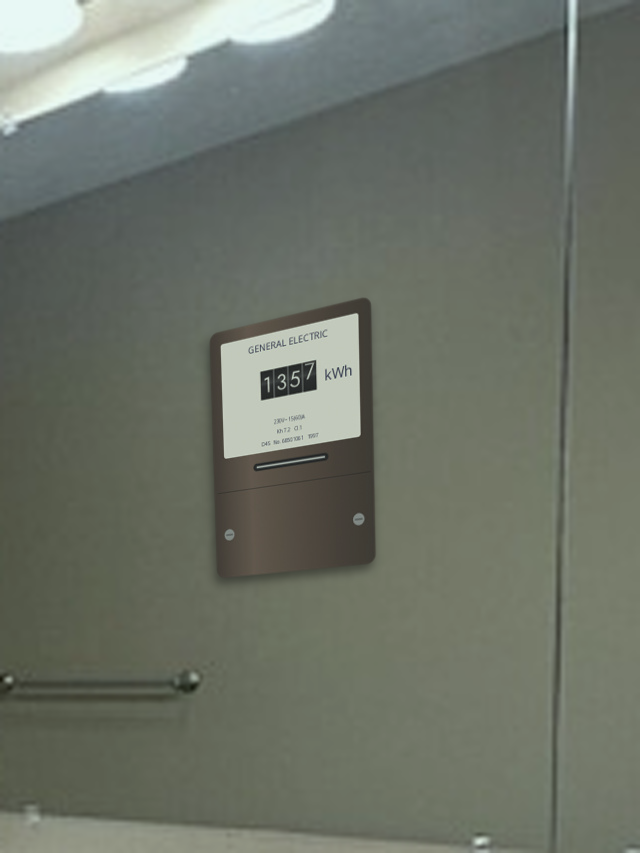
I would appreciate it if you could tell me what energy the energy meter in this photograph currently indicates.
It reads 1357 kWh
